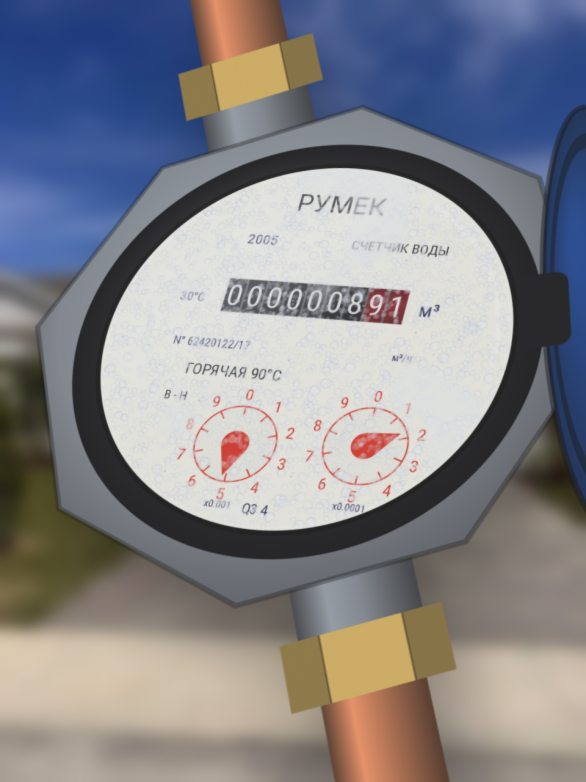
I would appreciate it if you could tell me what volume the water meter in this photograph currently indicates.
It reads 8.9151 m³
